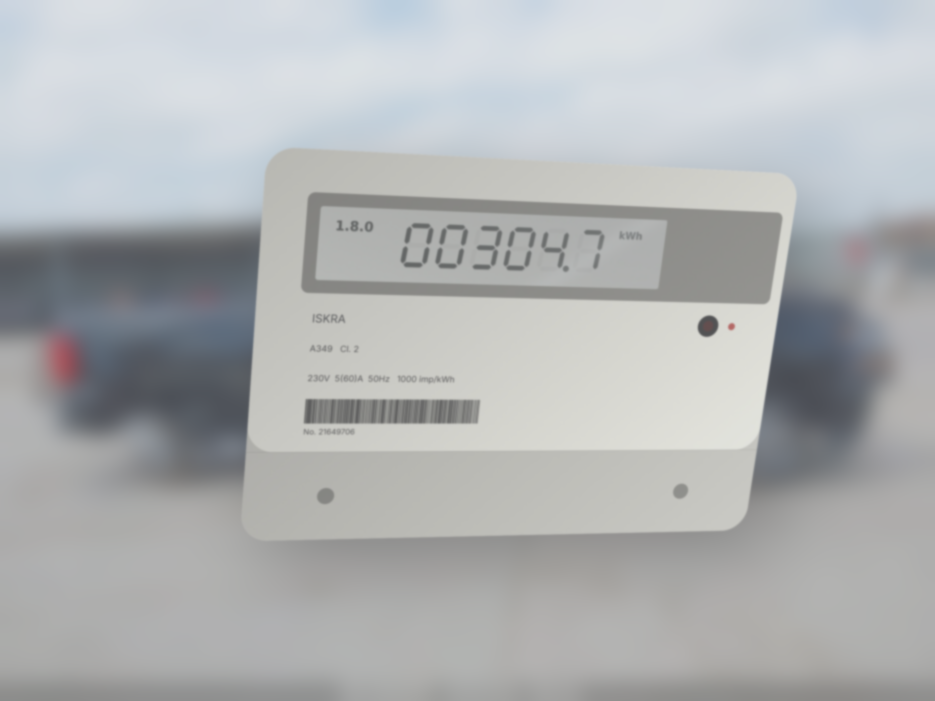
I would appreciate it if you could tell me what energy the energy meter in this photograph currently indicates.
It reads 304.7 kWh
